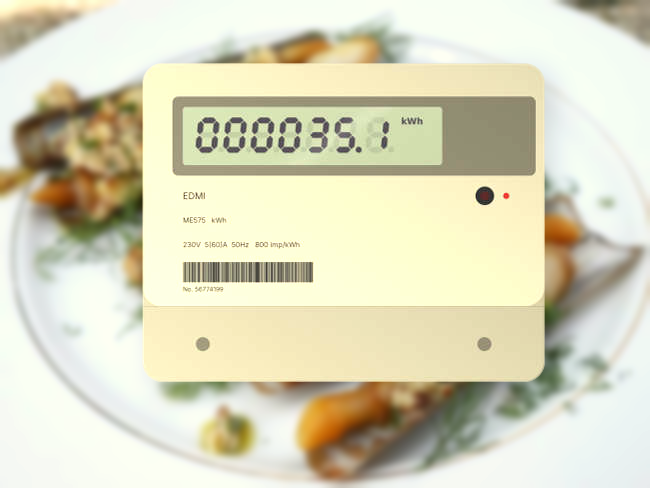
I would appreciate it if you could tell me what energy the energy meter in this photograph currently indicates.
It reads 35.1 kWh
